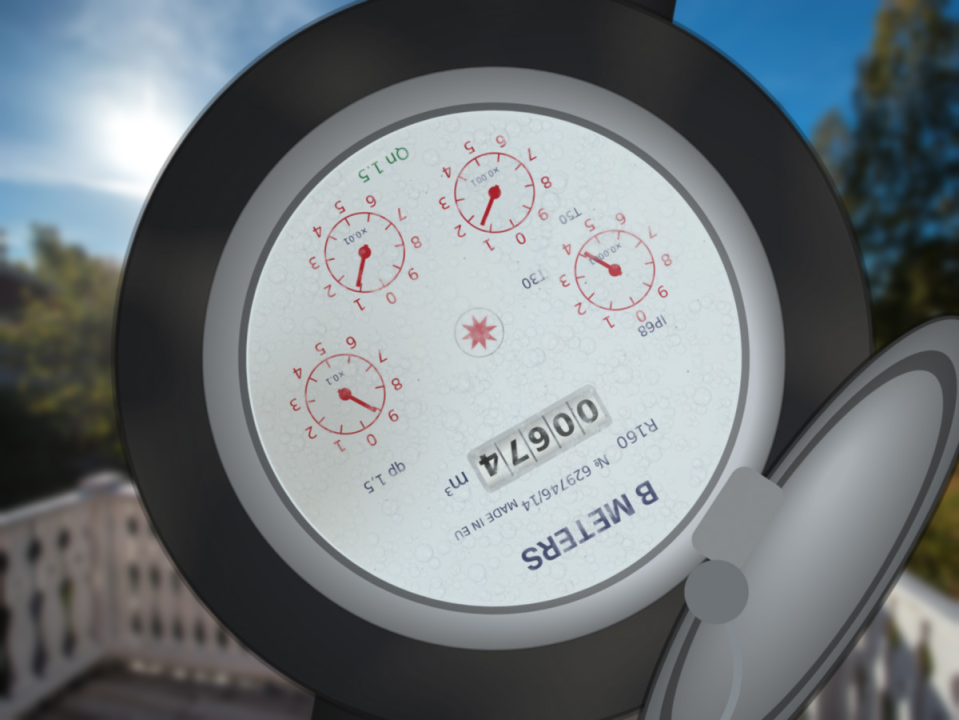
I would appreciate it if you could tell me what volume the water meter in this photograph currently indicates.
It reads 673.9114 m³
